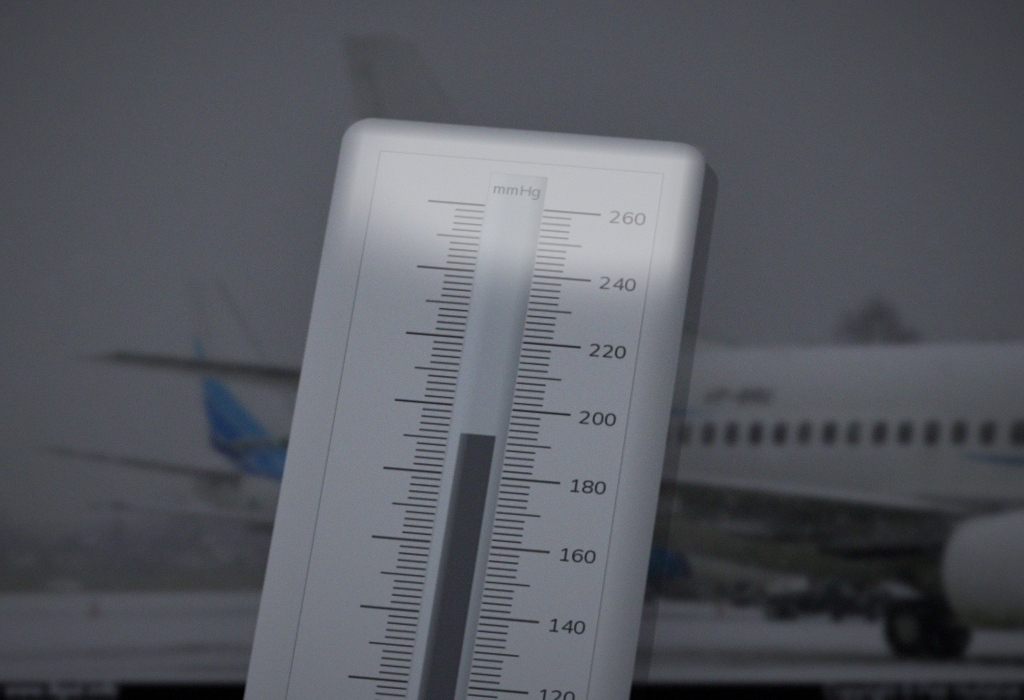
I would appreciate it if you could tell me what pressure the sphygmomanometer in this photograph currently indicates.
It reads 192 mmHg
